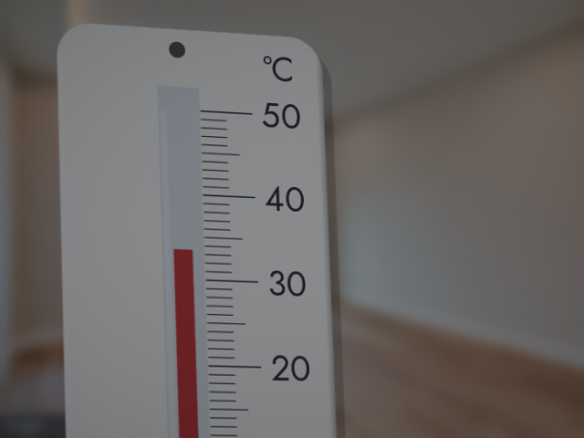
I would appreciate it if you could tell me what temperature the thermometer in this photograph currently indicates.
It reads 33.5 °C
